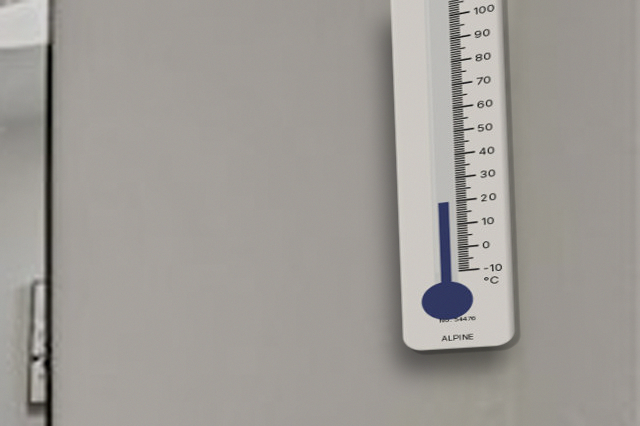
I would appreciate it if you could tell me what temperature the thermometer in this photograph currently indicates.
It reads 20 °C
